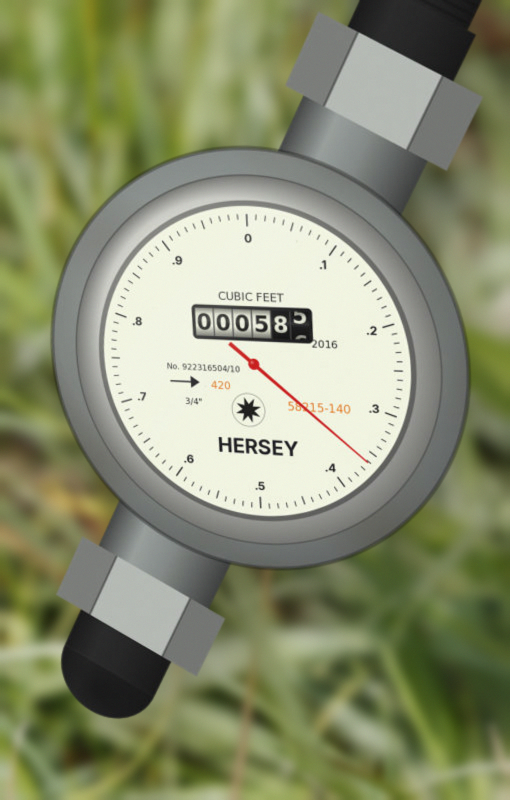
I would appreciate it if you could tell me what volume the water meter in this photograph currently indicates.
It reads 585.36 ft³
